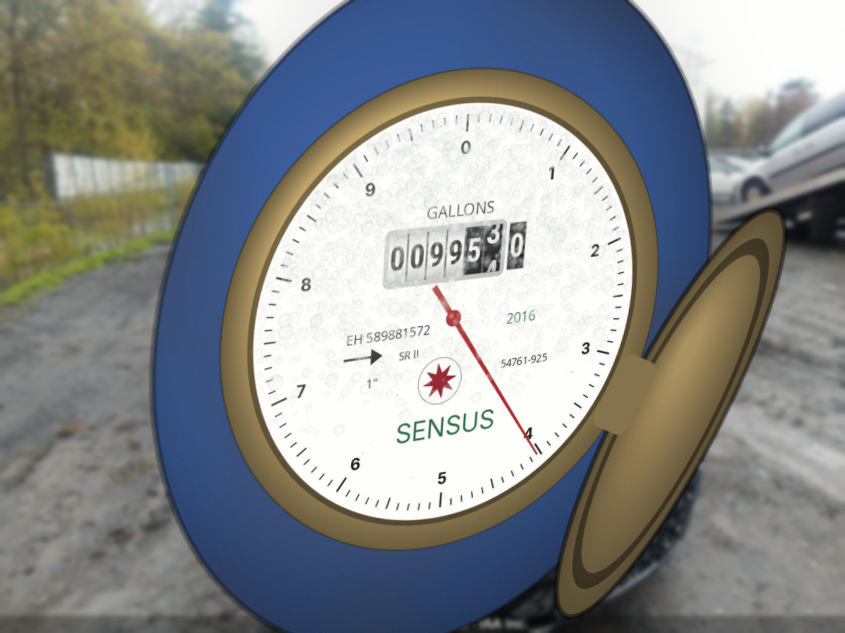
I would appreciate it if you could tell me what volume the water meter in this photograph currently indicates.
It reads 99534.0 gal
